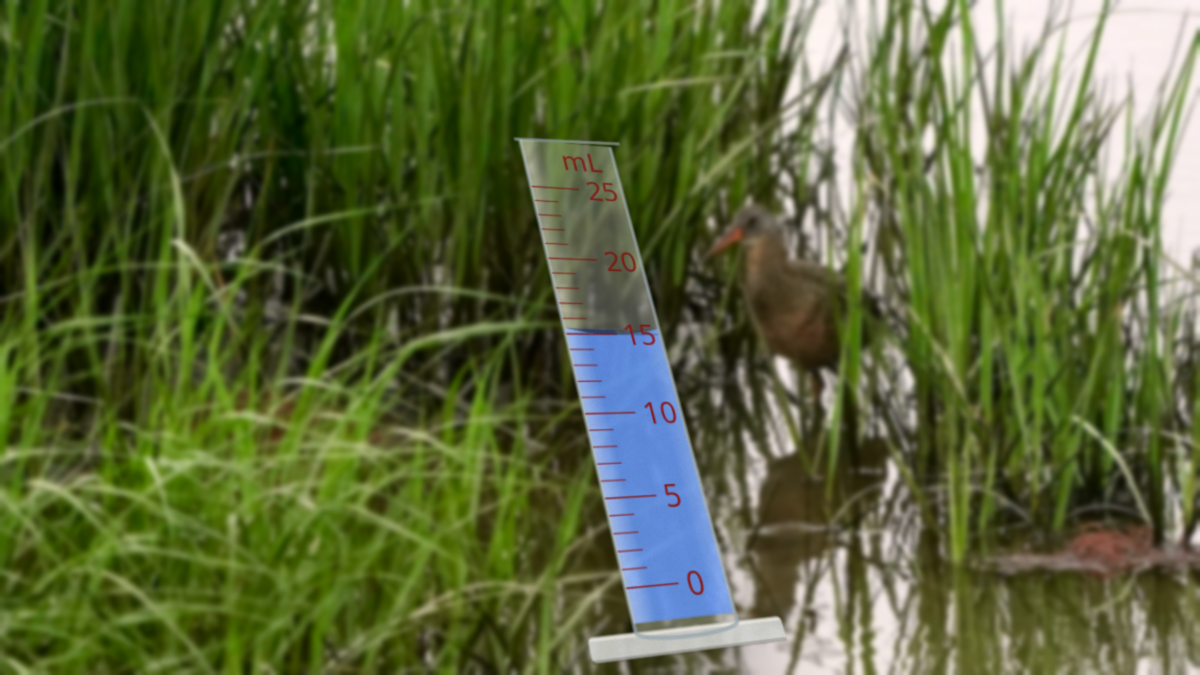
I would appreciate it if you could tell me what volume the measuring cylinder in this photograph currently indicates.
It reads 15 mL
